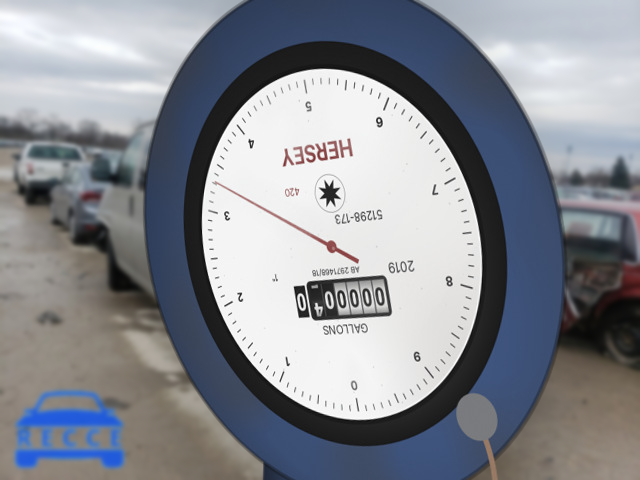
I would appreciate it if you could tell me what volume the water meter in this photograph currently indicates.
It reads 43.3 gal
